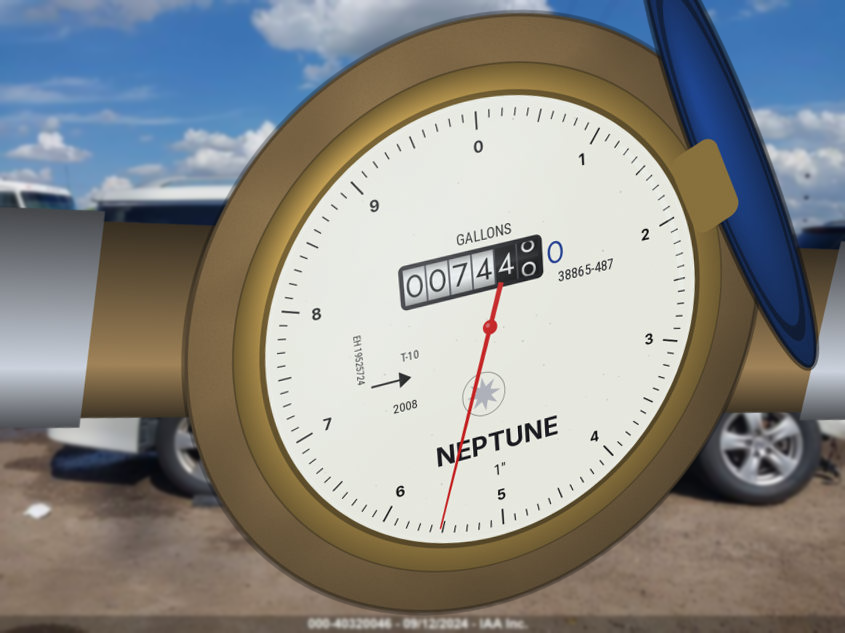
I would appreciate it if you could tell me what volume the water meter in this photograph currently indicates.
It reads 74485.5 gal
